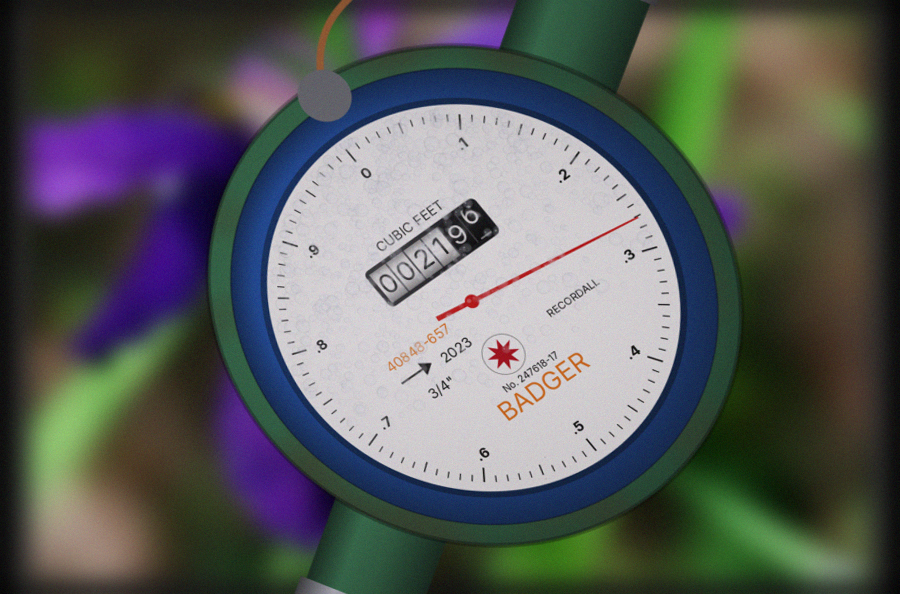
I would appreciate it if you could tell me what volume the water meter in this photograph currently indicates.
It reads 2196.27 ft³
